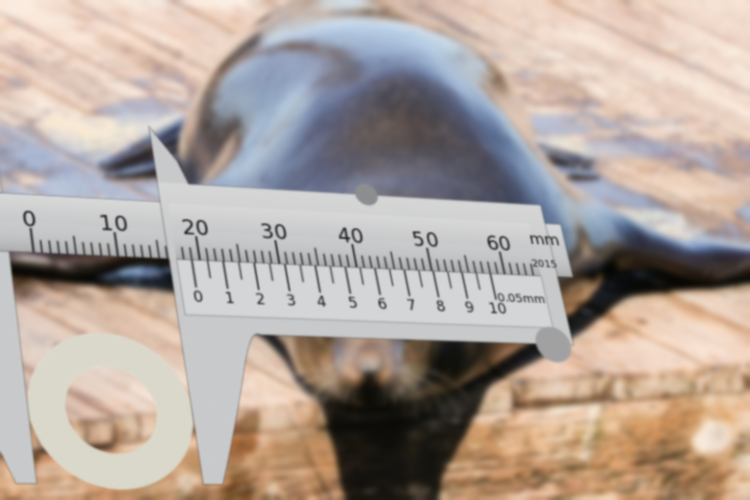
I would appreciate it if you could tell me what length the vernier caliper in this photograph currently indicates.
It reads 19.0 mm
